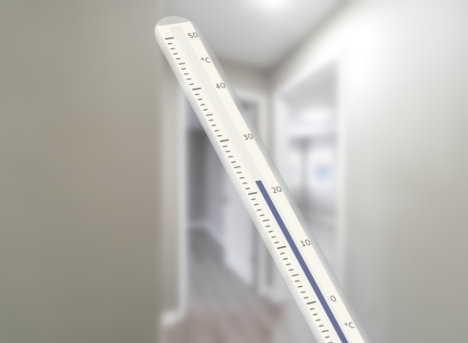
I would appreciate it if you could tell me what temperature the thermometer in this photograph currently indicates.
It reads 22 °C
